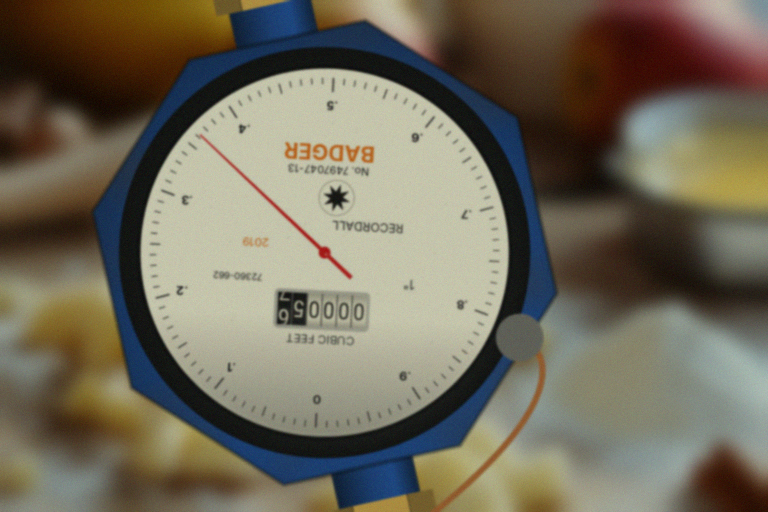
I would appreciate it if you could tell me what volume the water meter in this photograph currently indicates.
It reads 56.36 ft³
